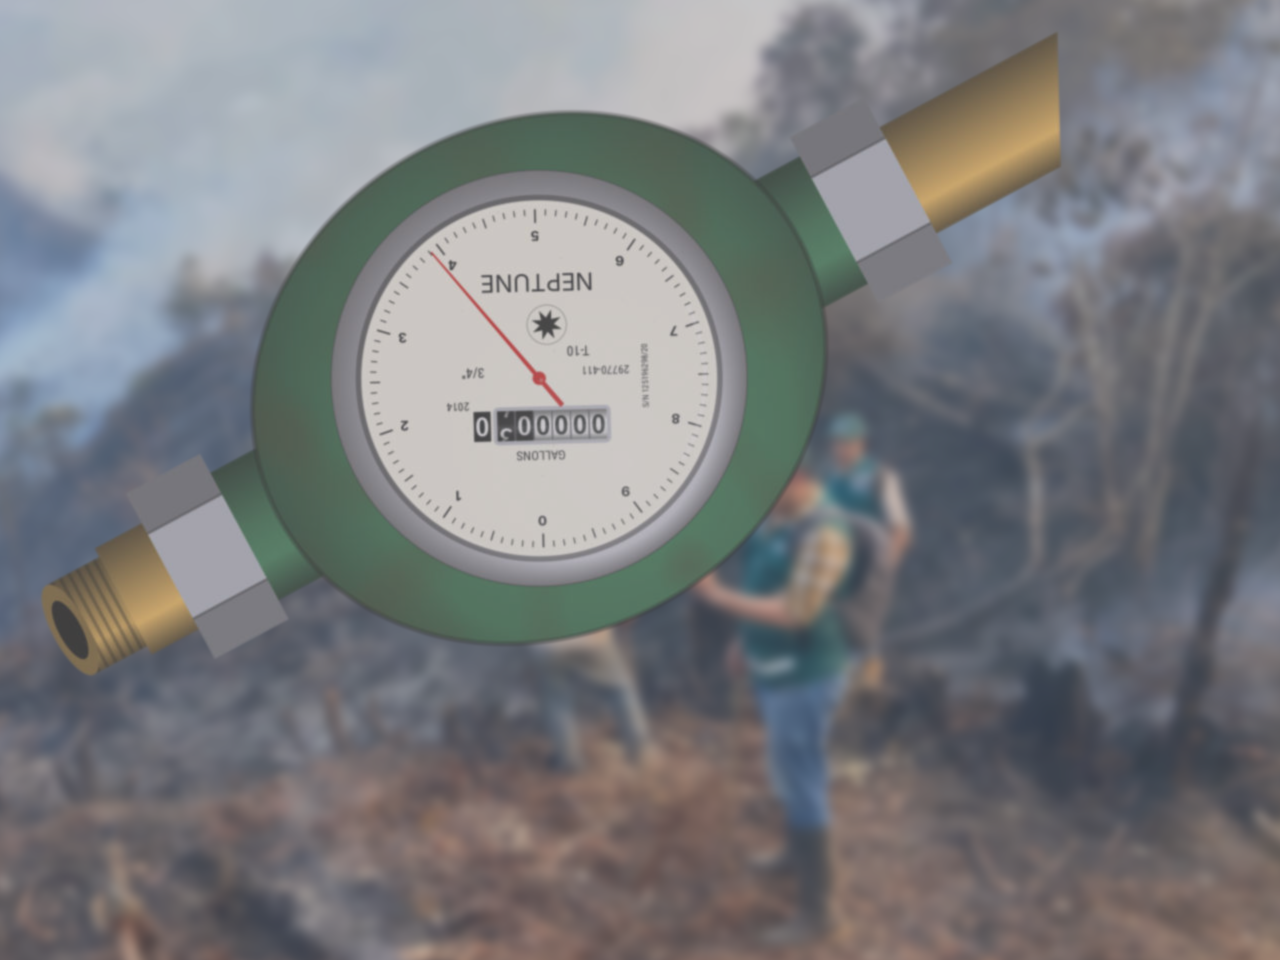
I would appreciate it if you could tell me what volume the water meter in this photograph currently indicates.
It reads 33.9 gal
